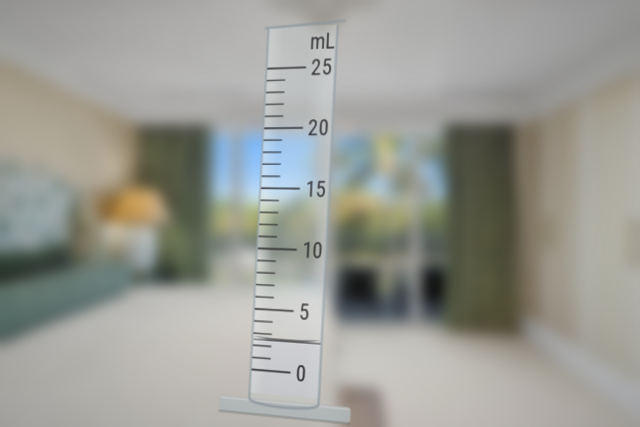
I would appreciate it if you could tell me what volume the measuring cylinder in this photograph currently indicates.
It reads 2.5 mL
